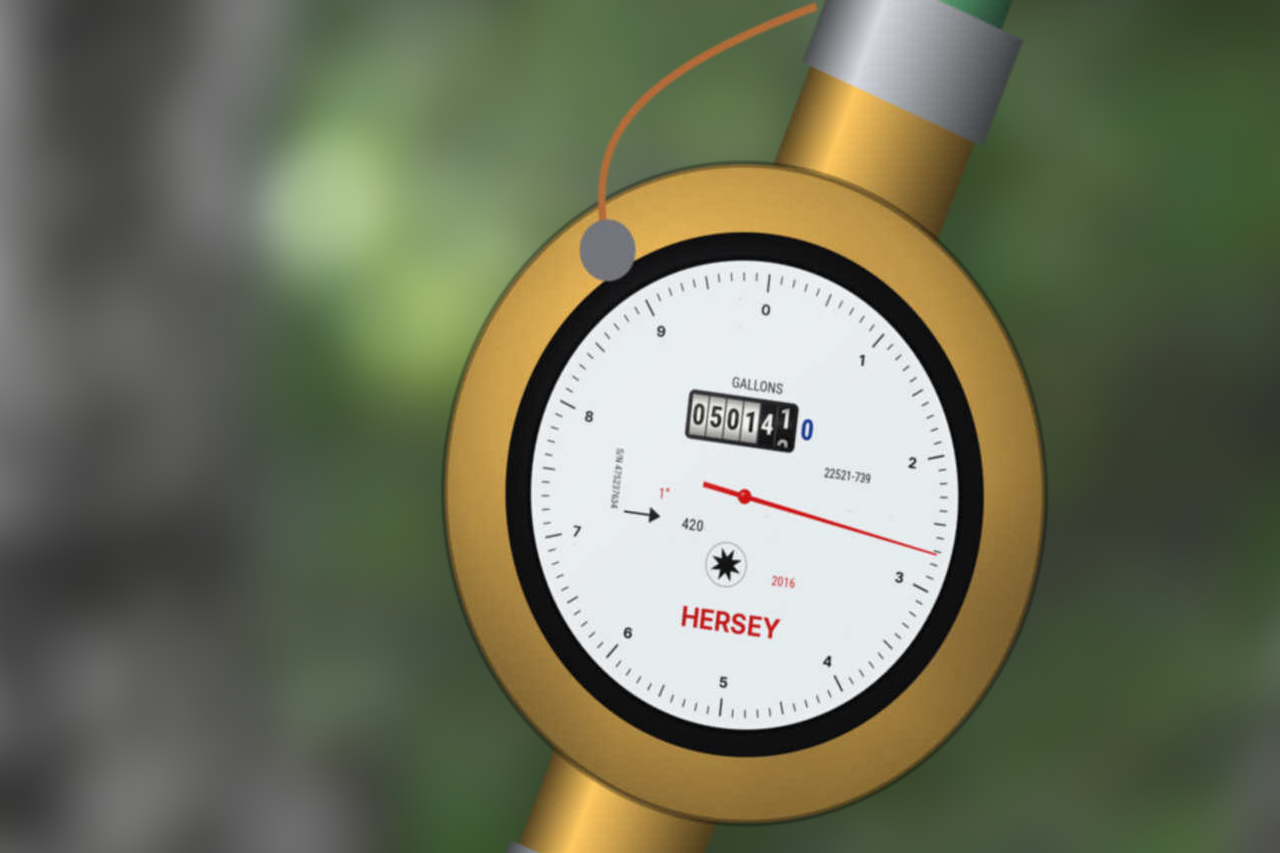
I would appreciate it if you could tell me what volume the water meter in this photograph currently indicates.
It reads 501412.7 gal
